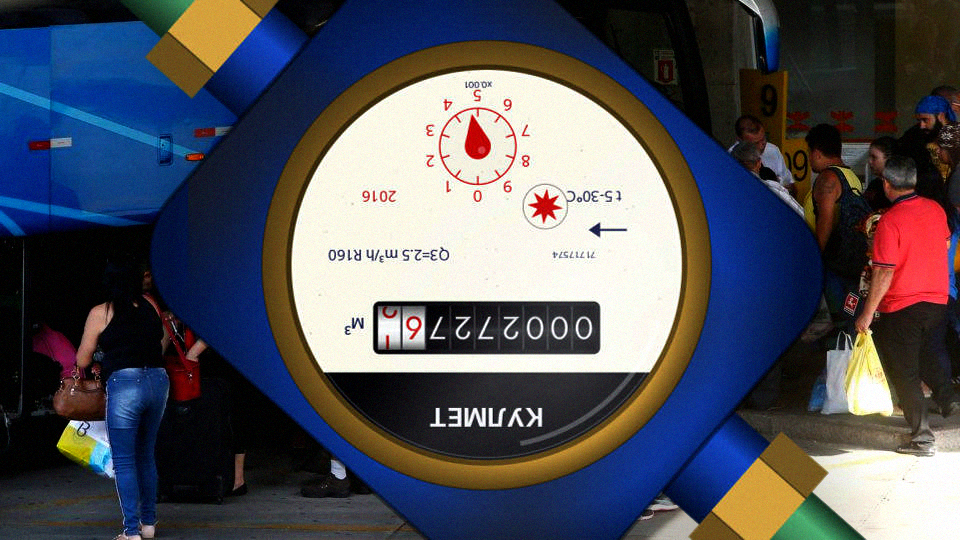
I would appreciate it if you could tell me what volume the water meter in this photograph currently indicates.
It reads 2727.614 m³
